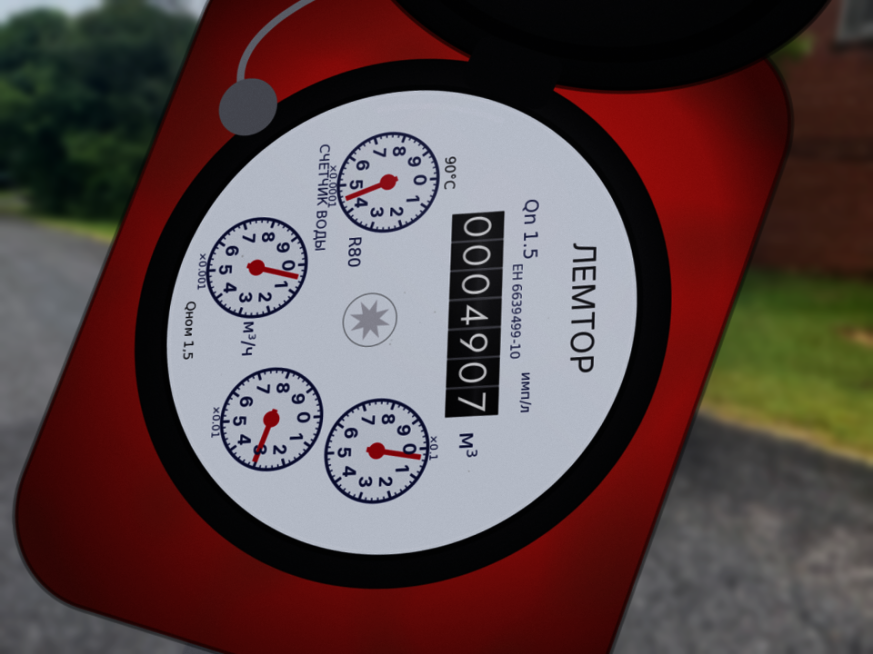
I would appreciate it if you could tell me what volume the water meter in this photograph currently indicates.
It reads 4907.0304 m³
